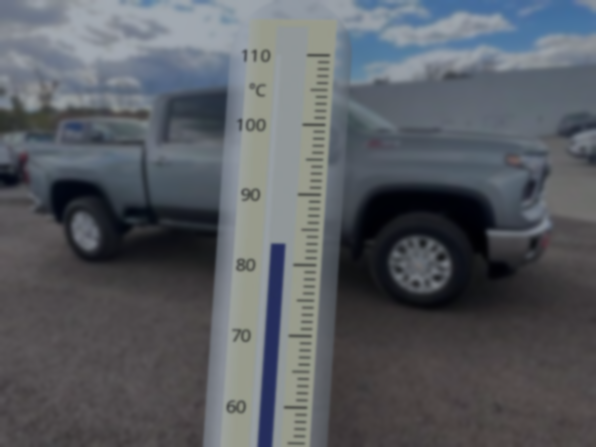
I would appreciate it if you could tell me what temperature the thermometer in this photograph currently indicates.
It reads 83 °C
